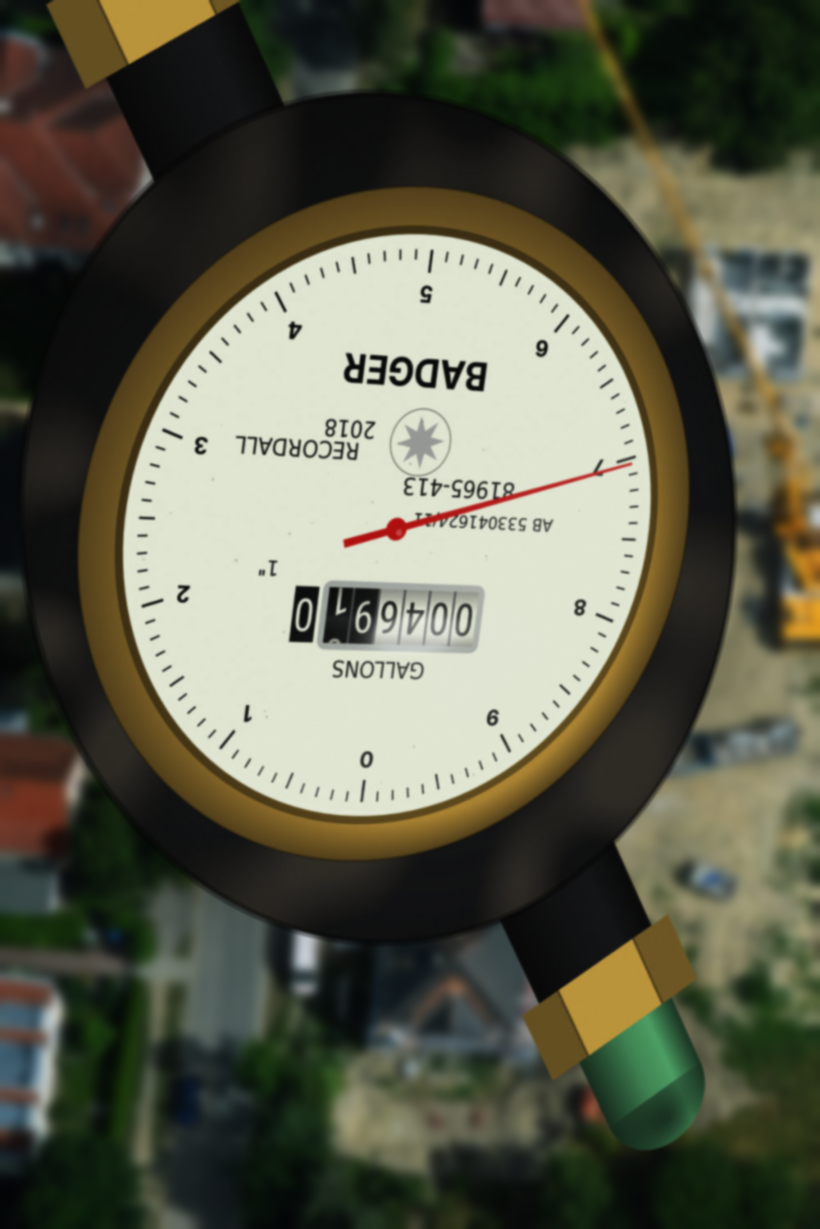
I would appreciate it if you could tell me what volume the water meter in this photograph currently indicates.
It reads 46907.0 gal
